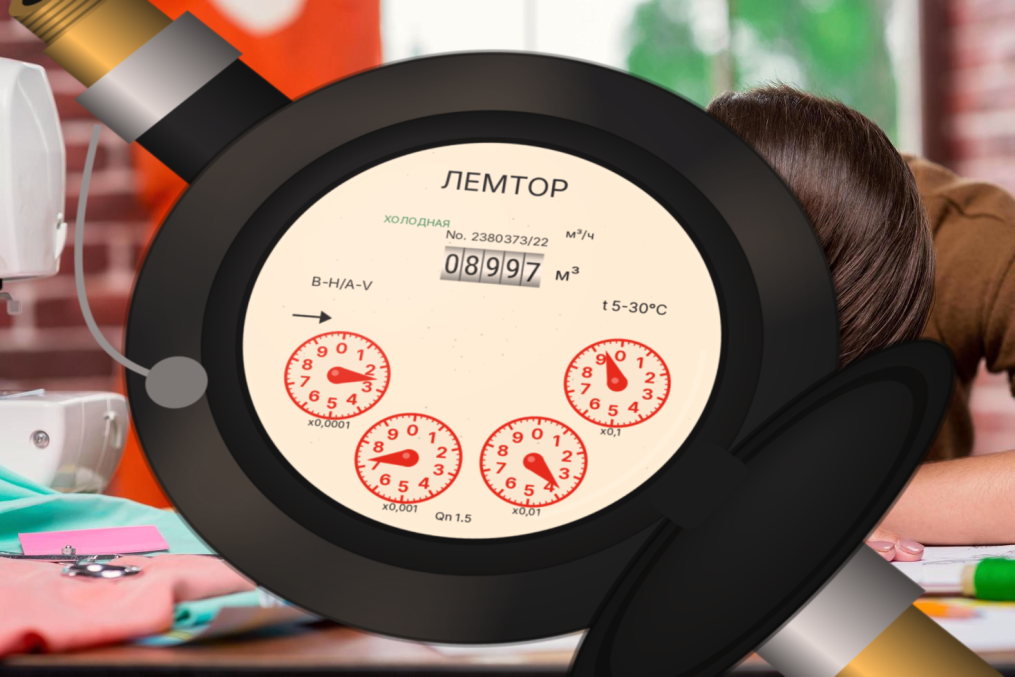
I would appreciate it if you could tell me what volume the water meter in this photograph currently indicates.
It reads 8996.9372 m³
